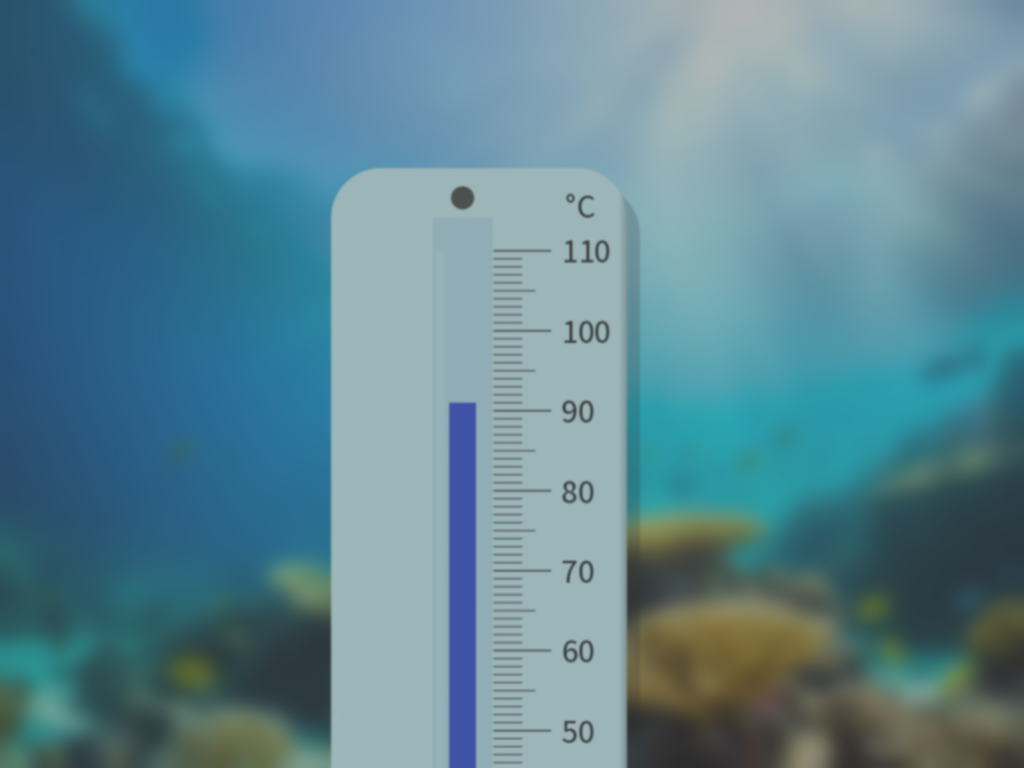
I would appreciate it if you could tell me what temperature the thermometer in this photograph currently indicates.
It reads 91 °C
